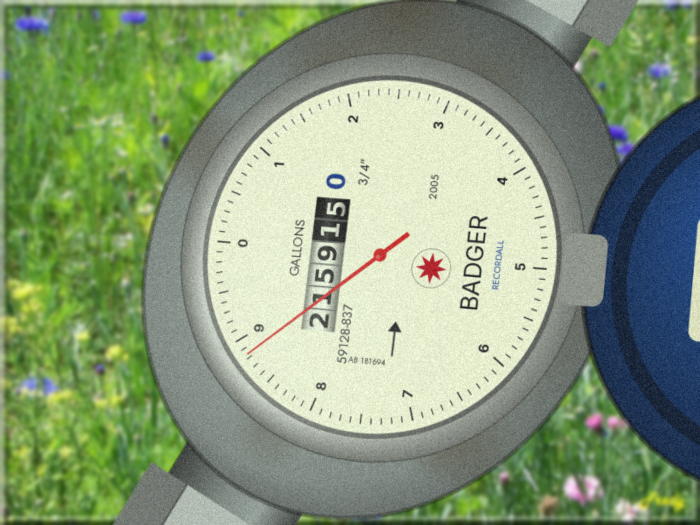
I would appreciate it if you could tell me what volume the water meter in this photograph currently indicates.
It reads 2159148.8 gal
